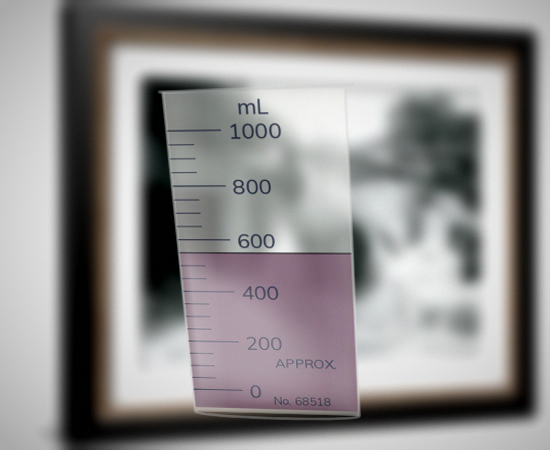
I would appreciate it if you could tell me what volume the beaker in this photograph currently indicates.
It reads 550 mL
